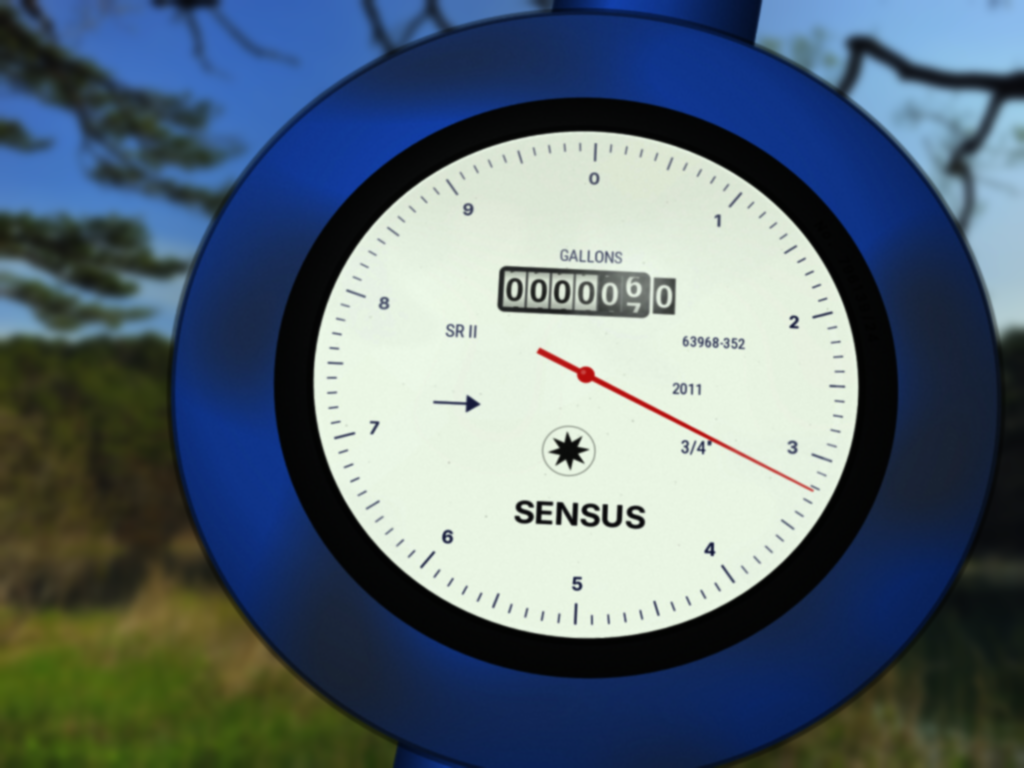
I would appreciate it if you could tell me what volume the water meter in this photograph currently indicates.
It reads 63.2 gal
